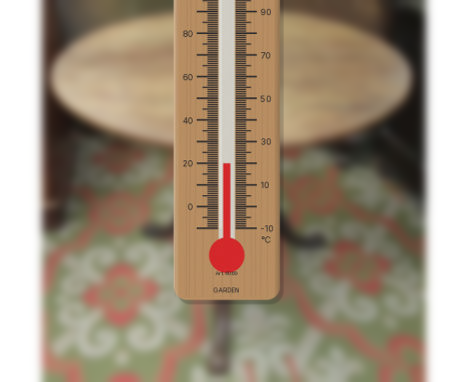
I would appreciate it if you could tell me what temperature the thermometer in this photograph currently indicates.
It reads 20 °C
